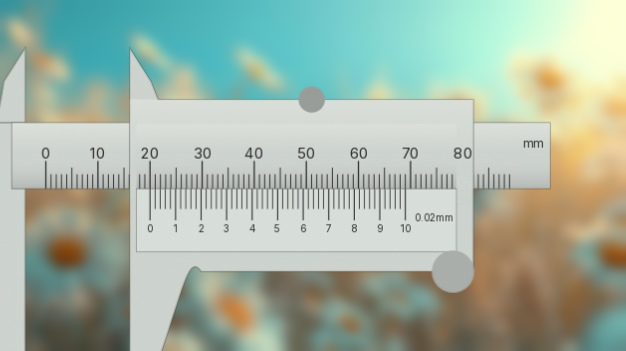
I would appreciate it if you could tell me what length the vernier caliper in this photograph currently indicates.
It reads 20.0 mm
